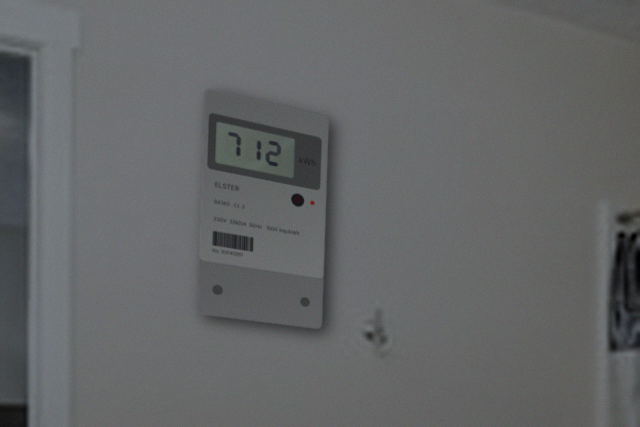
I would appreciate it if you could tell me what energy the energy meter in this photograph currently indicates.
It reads 712 kWh
